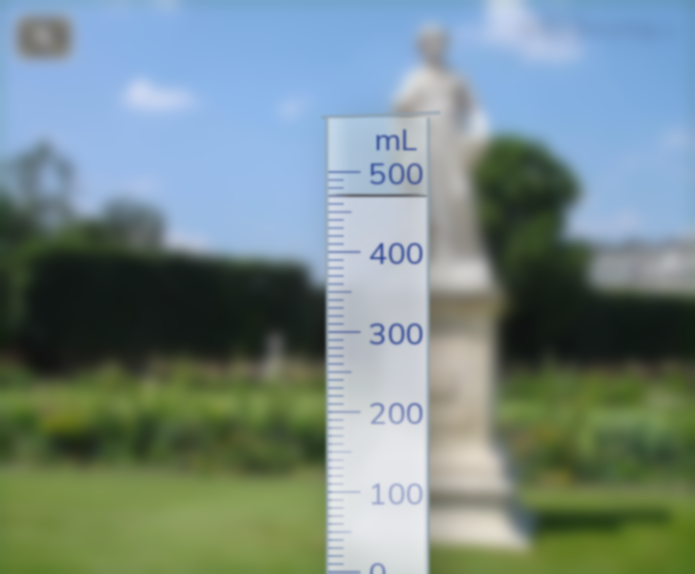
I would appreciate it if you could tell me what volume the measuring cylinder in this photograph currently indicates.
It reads 470 mL
